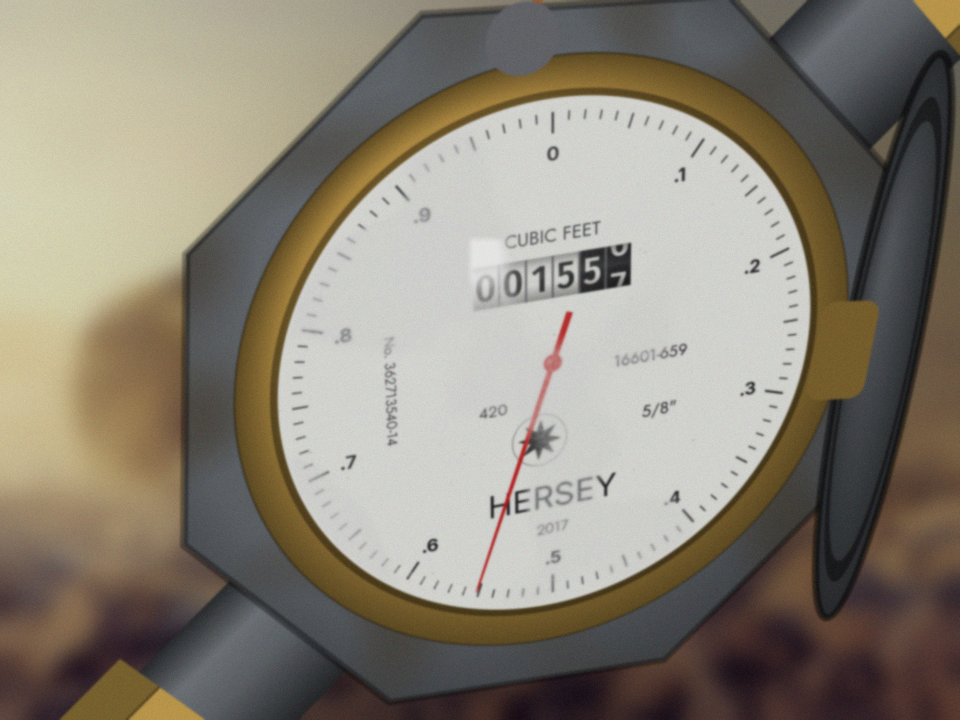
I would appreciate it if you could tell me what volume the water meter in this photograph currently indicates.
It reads 1556.55 ft³
